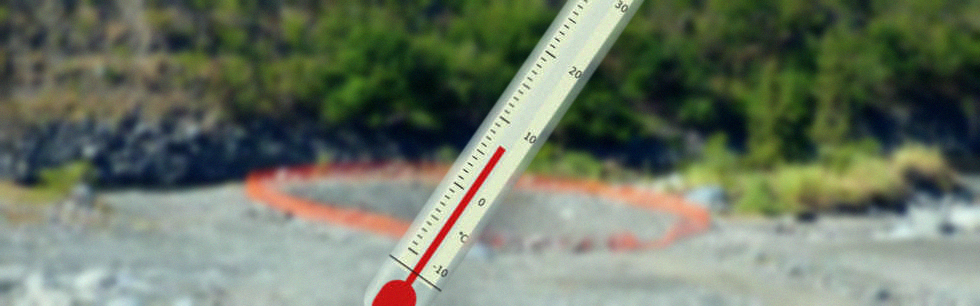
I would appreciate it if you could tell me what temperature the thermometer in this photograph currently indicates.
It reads 7 °C
